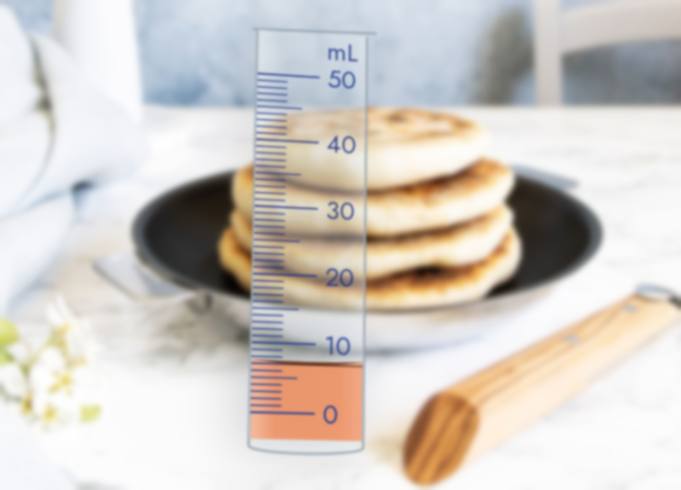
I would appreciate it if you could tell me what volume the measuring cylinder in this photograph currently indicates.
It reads 7 mL
